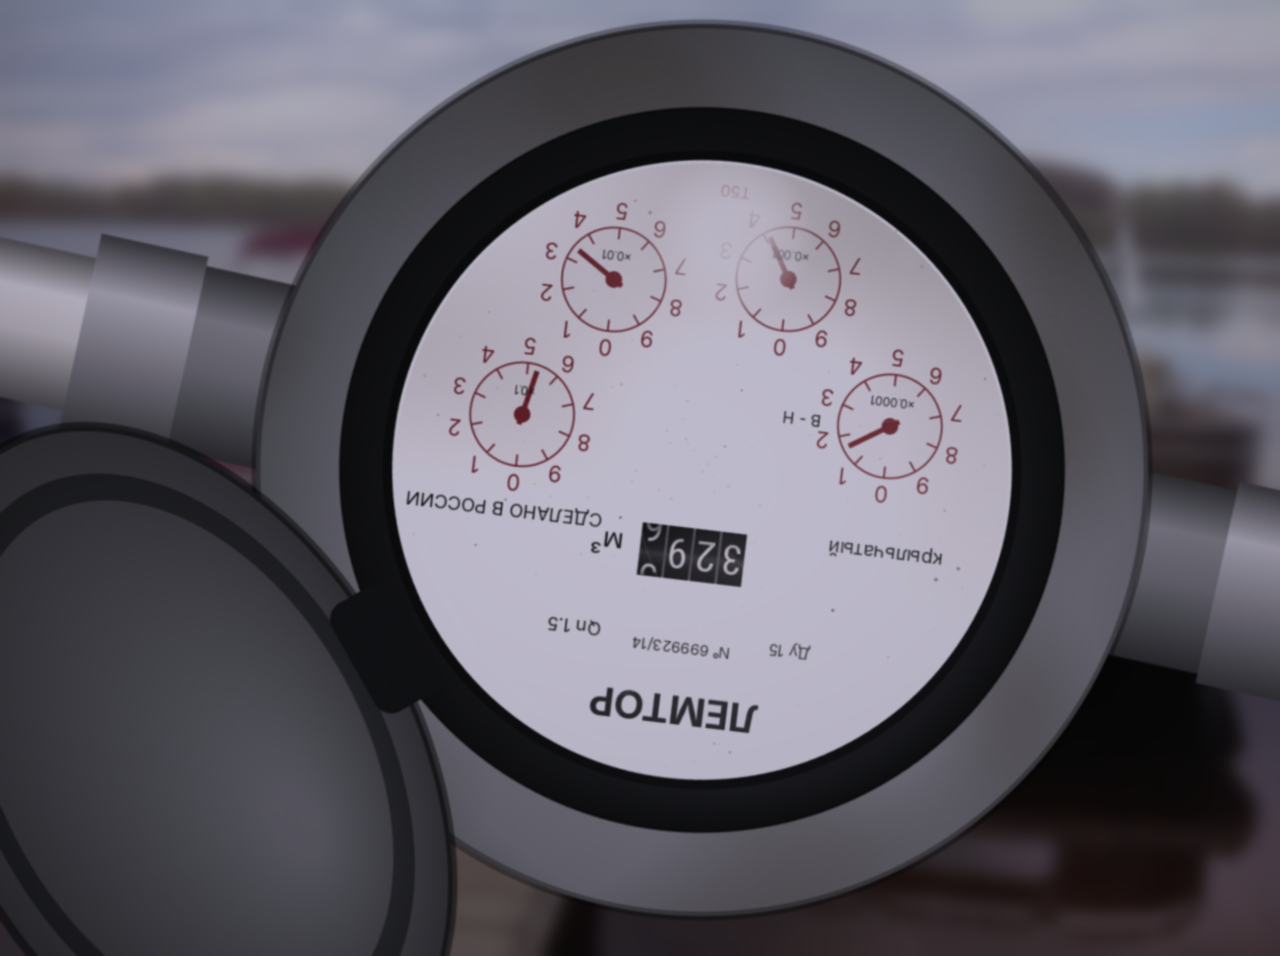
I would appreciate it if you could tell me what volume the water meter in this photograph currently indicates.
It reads 3295.5341 m³
